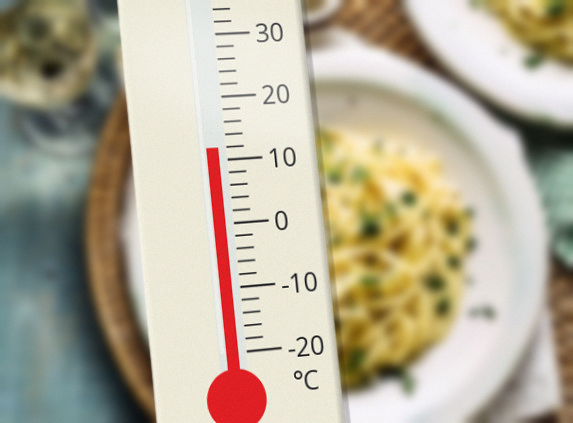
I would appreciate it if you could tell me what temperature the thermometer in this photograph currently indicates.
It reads 12 °C
